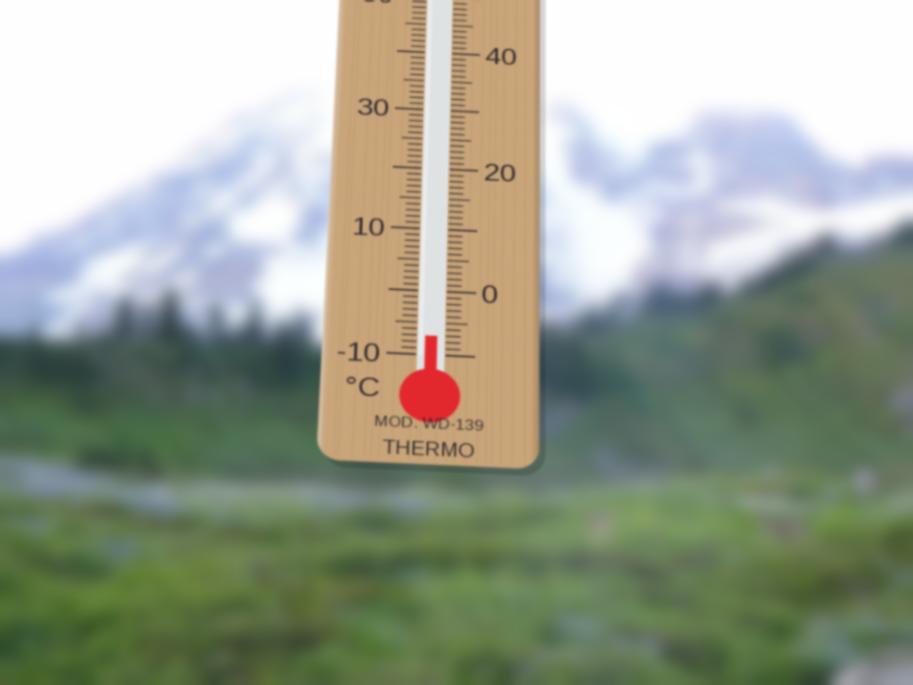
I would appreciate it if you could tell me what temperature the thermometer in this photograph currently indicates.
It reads -7 °C
